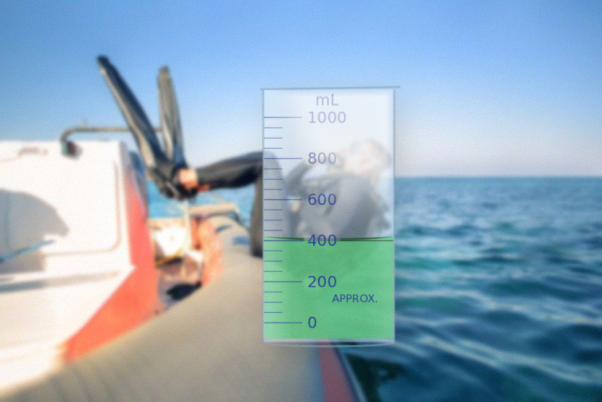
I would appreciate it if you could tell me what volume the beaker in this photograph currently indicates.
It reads 400 mL
